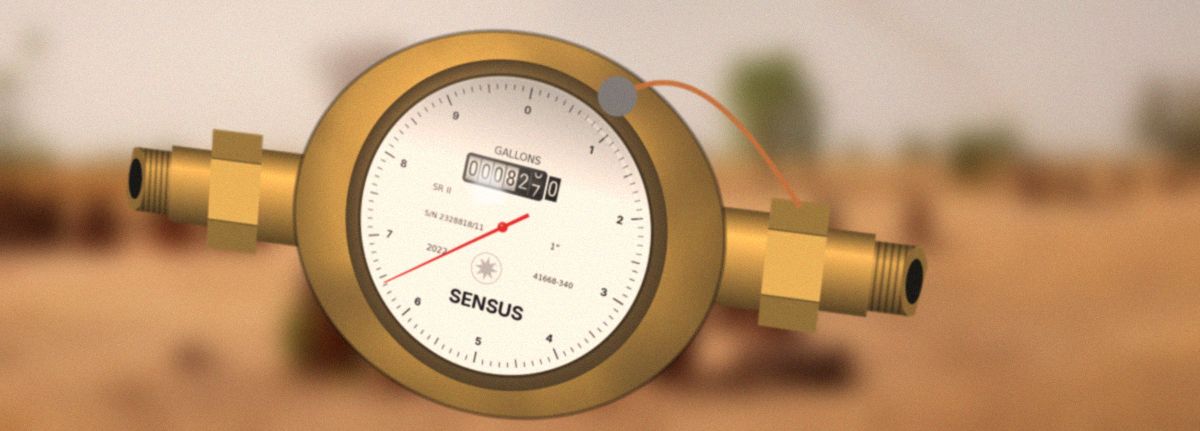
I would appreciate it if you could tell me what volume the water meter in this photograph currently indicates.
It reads 8266.4 gal
